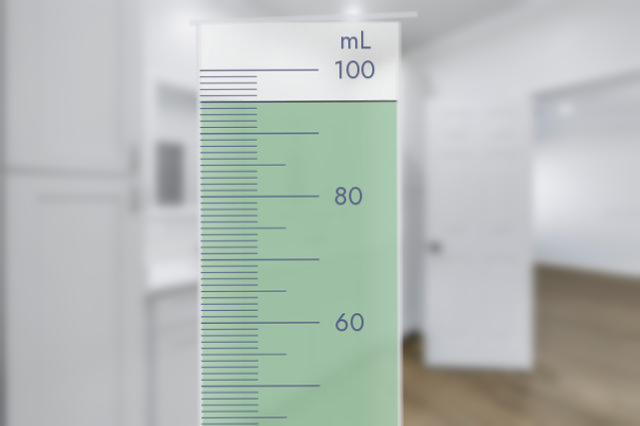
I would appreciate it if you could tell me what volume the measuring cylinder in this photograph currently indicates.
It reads 95 mL
